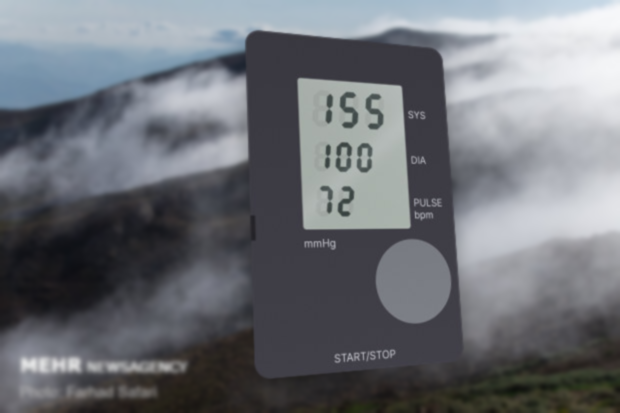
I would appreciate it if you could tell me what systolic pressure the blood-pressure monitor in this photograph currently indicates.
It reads 155 mmHg
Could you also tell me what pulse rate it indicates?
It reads 72 bpm
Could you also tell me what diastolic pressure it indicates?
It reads 100 mmHg
